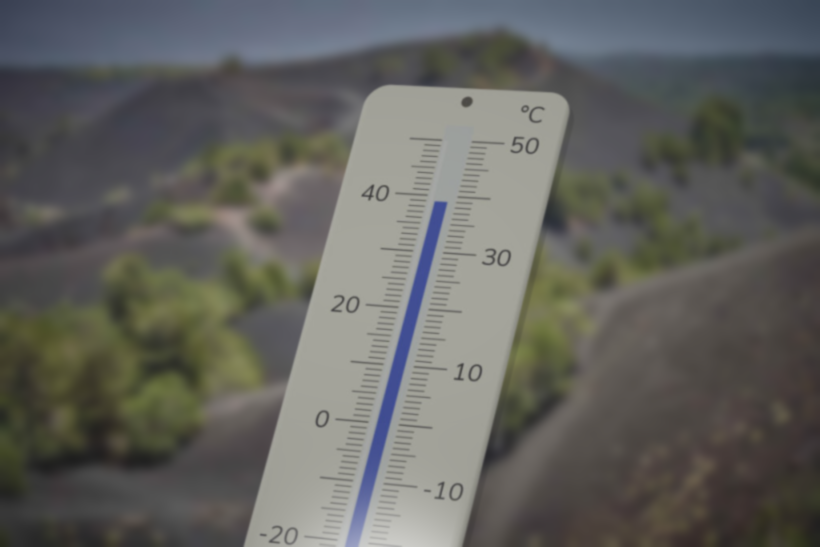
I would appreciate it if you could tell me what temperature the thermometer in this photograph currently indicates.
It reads 39 °C
